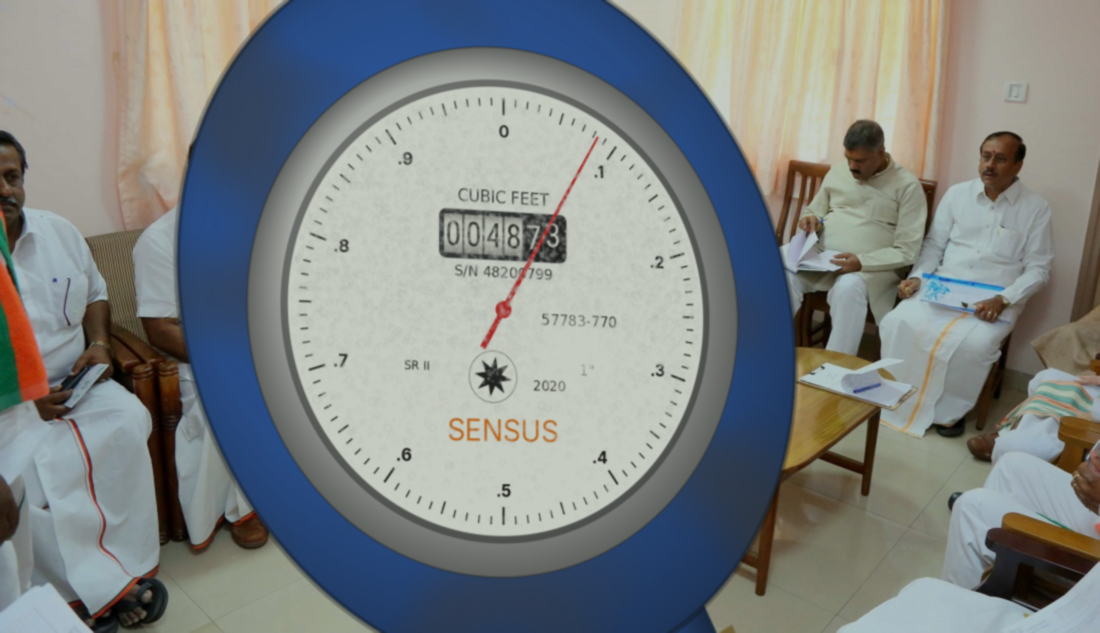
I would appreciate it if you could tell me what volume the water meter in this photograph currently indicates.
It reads 4873.08 ft³
